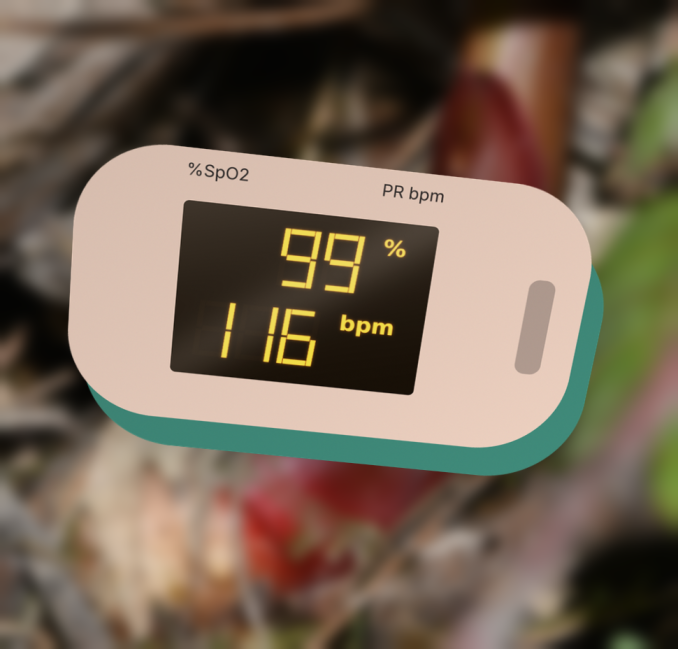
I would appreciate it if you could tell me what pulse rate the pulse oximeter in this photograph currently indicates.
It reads 116 bpm
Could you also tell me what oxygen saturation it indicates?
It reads 99 %
